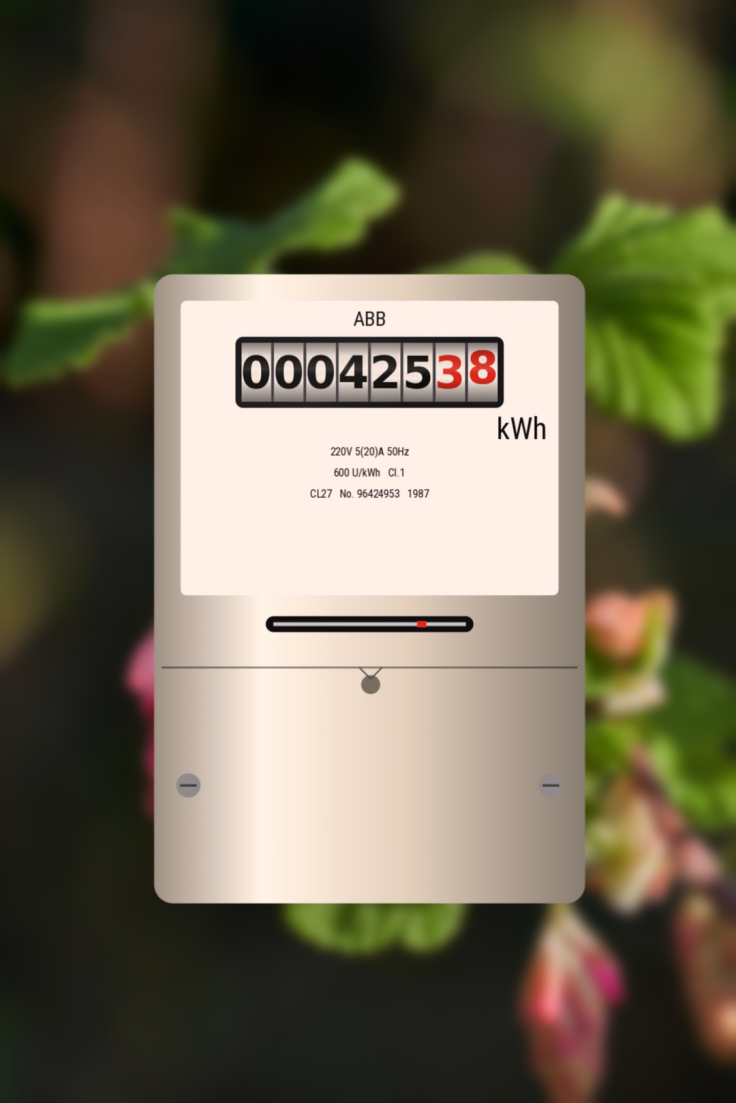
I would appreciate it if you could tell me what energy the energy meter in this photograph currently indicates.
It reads 425.38 kWh
